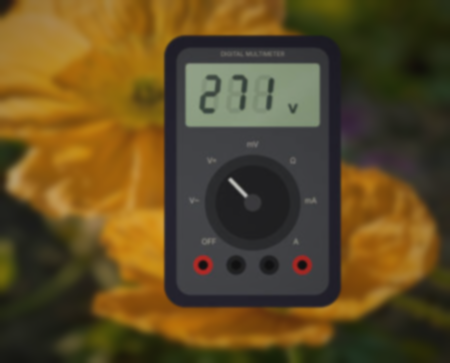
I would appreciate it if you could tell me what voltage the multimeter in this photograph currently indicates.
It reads 271 V
